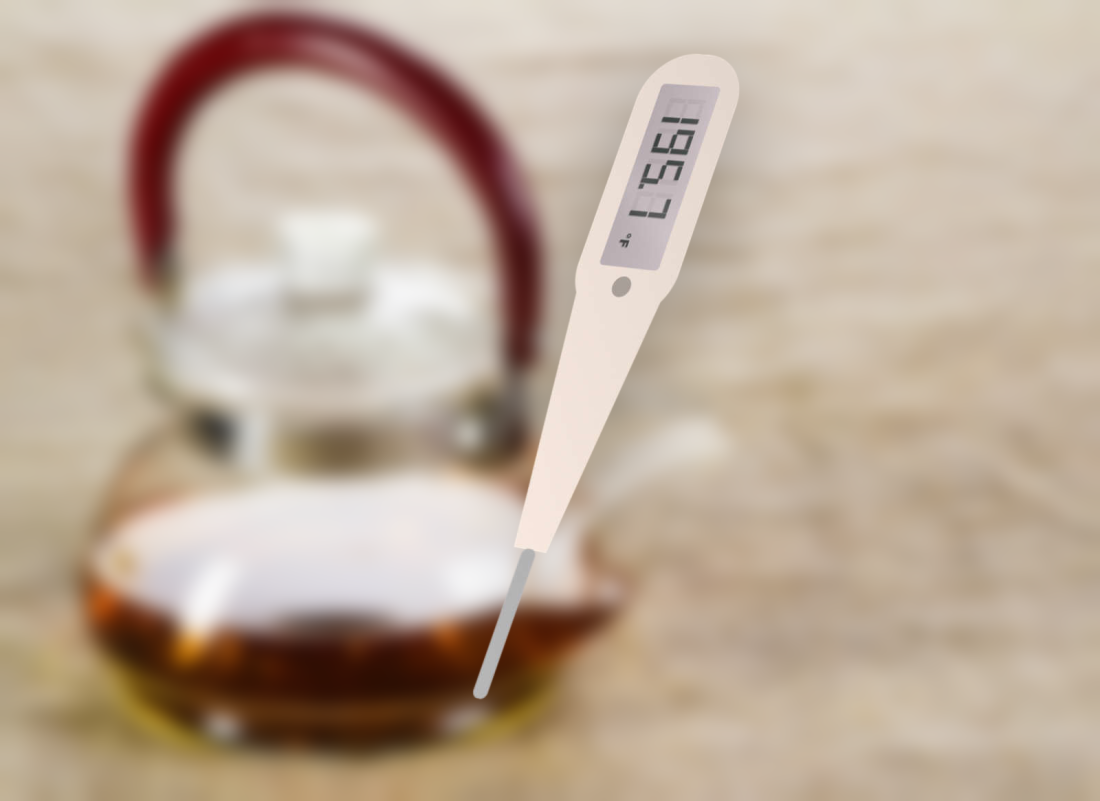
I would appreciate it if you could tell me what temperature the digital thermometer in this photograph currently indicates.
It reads 195.7 °F
